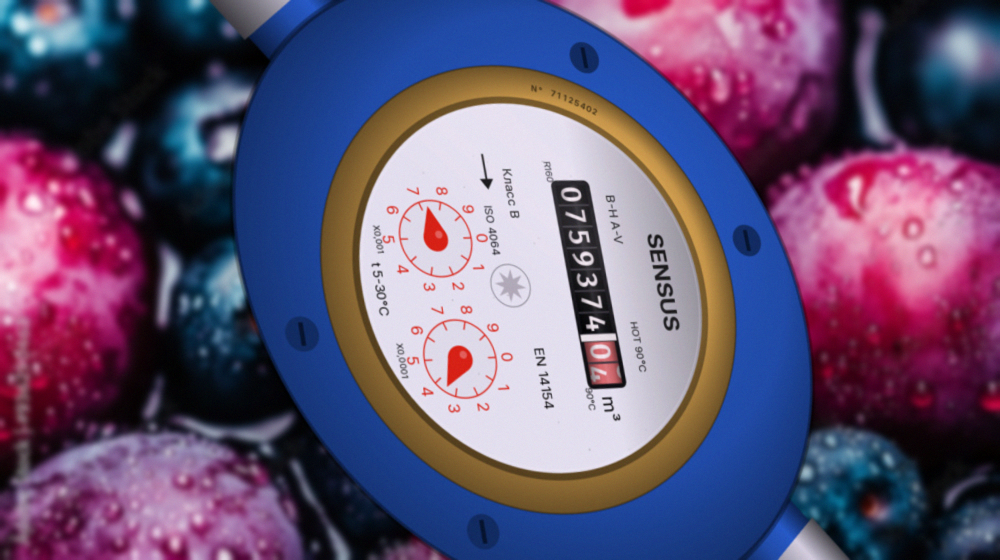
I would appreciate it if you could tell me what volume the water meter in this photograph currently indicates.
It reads 759374.0373 m³
